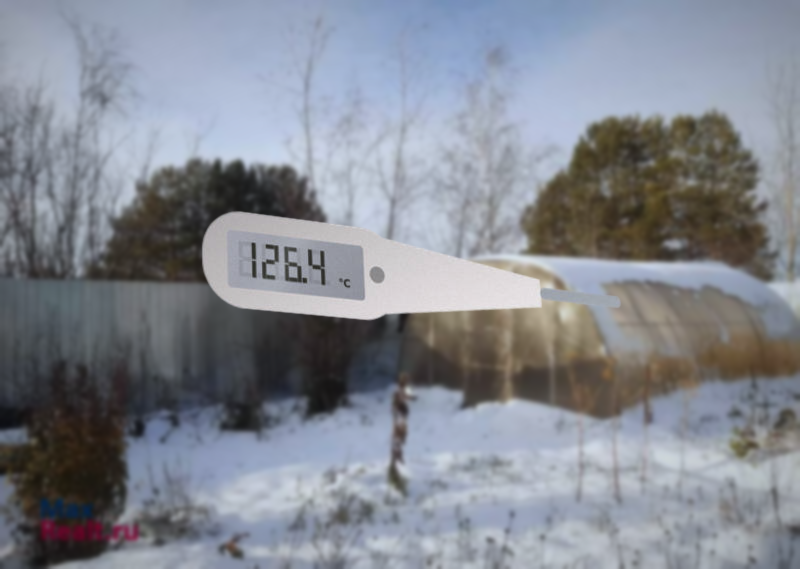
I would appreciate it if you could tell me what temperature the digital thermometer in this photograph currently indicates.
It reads 126.4 °C
